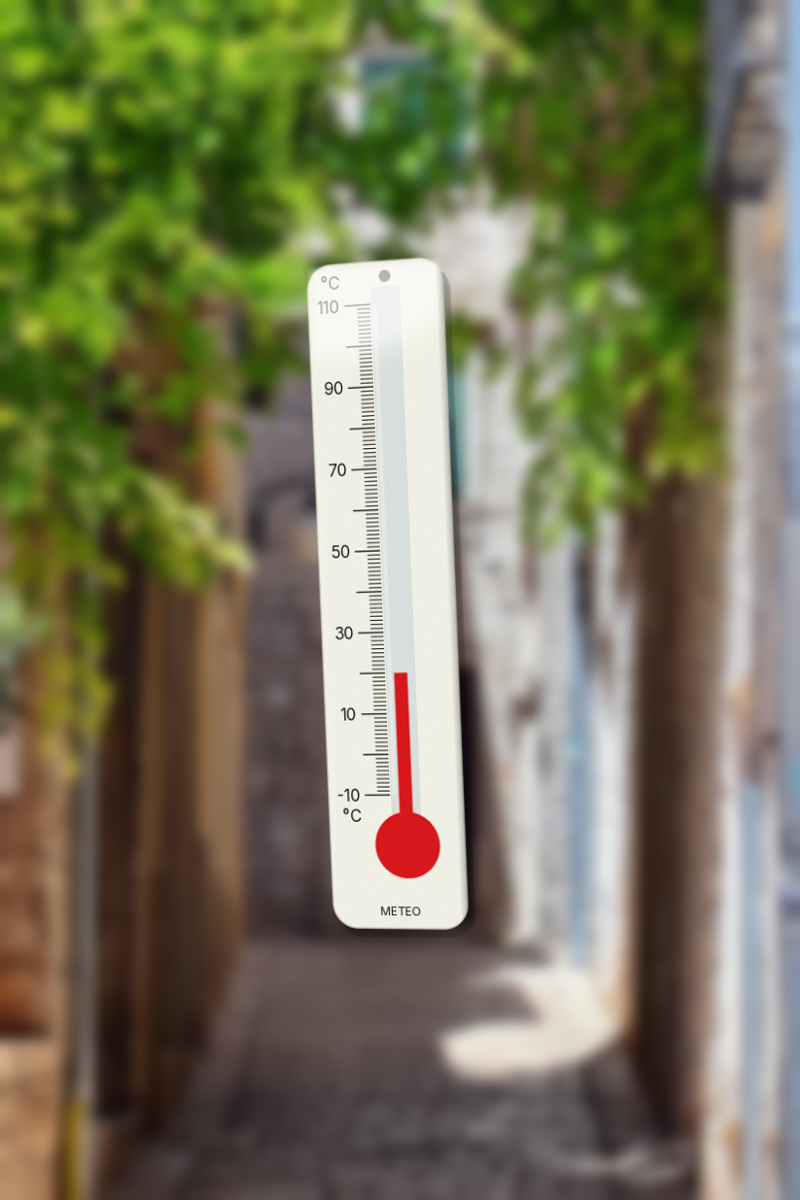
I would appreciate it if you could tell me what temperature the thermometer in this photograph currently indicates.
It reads 20 °C
